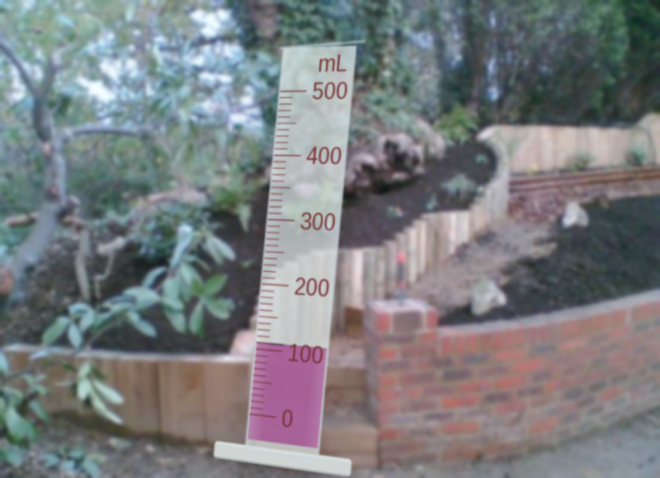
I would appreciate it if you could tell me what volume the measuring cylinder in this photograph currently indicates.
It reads 110 mL
